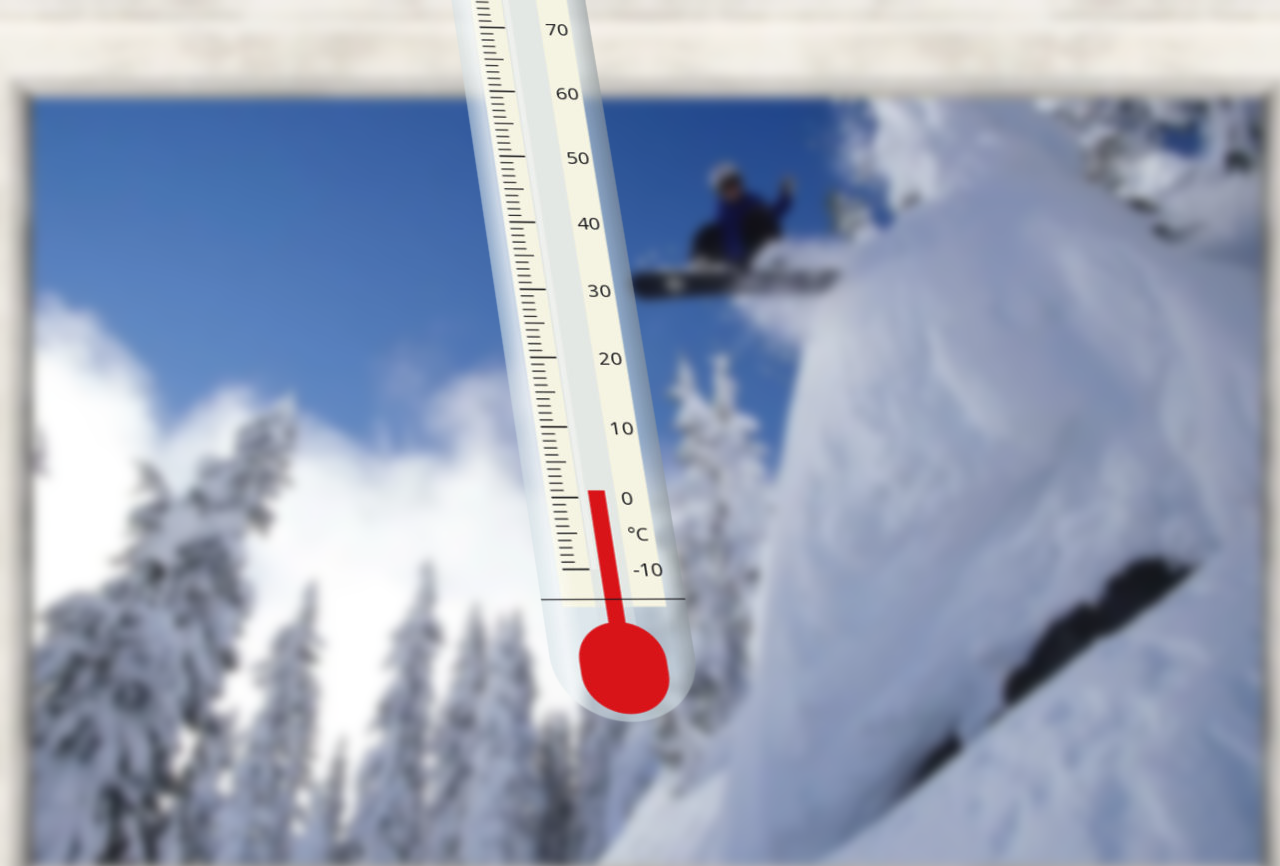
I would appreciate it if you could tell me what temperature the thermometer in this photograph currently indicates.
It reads 1 °C
